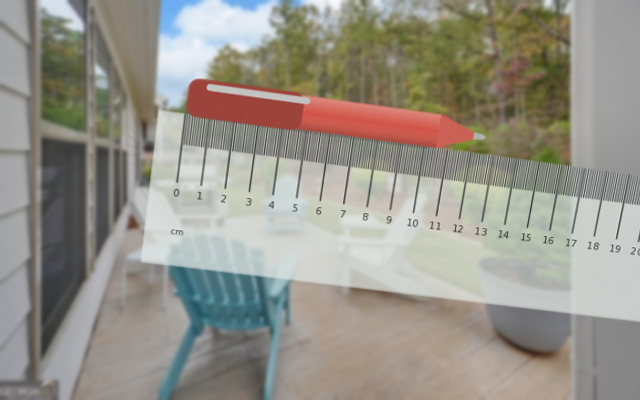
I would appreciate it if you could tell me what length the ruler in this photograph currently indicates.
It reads 12.5 cm
